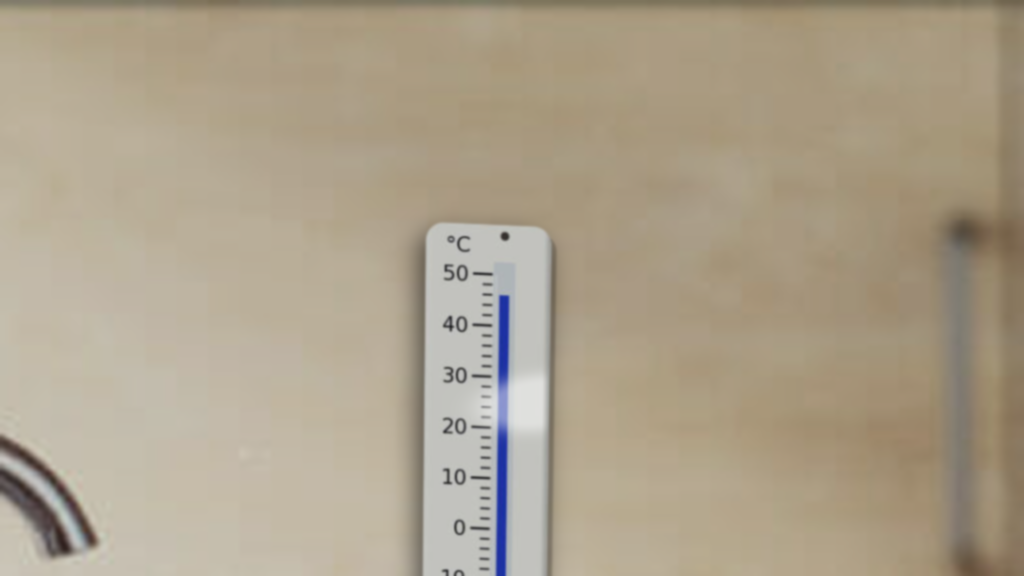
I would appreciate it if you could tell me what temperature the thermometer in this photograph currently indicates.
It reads 46 °C
